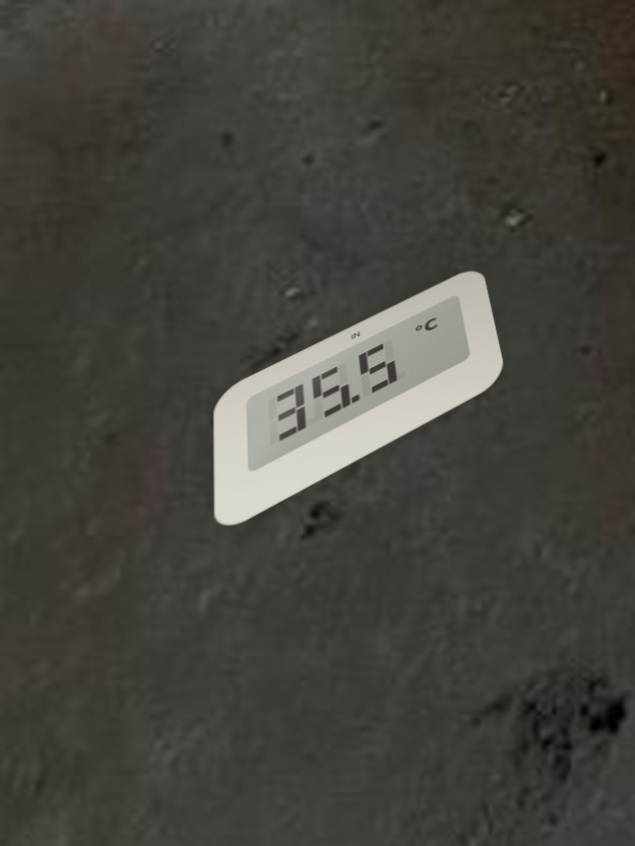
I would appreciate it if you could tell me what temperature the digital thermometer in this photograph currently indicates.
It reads 35.5 °C
